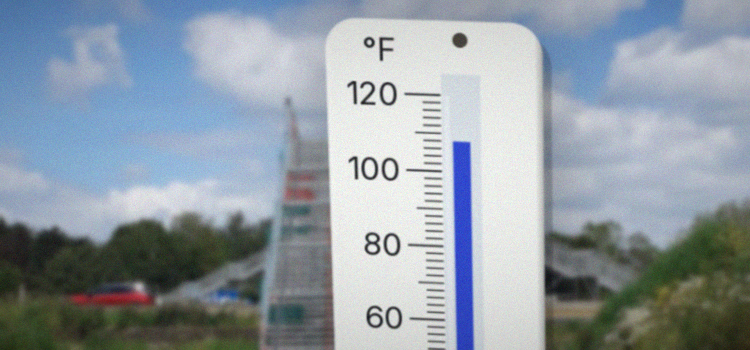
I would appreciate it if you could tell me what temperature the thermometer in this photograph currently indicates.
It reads 108 °F
